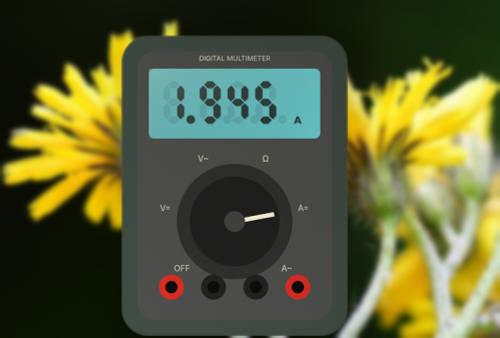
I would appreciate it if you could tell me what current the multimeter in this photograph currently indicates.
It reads 1.945 A
